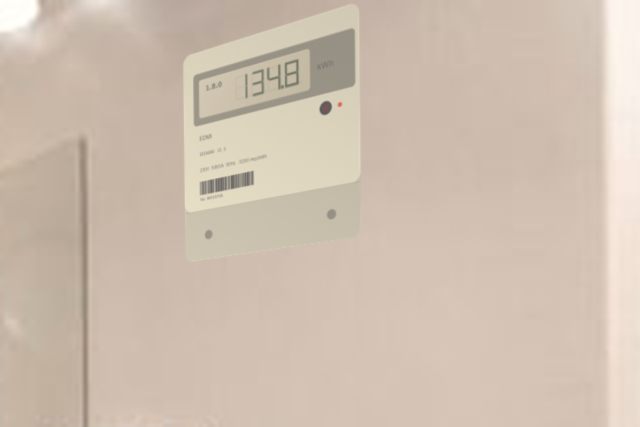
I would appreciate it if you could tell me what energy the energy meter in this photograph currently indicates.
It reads 134.8 kWh
